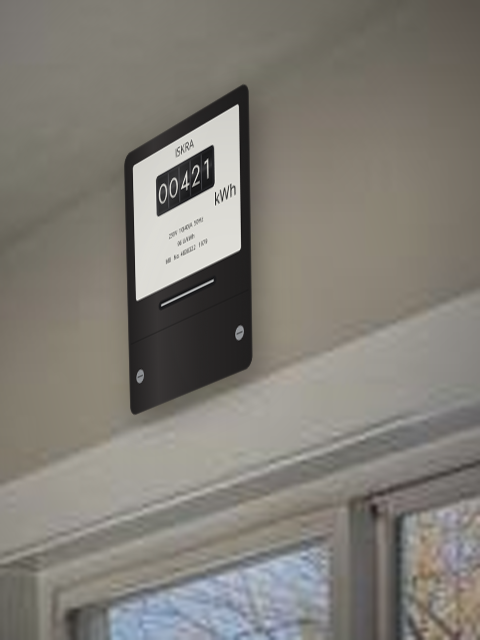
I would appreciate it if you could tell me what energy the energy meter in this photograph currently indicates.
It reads 421 kWh
